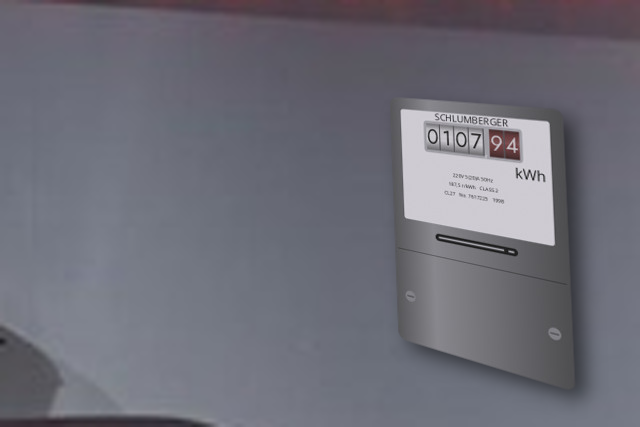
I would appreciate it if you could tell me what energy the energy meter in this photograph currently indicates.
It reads 107.94 kWh
